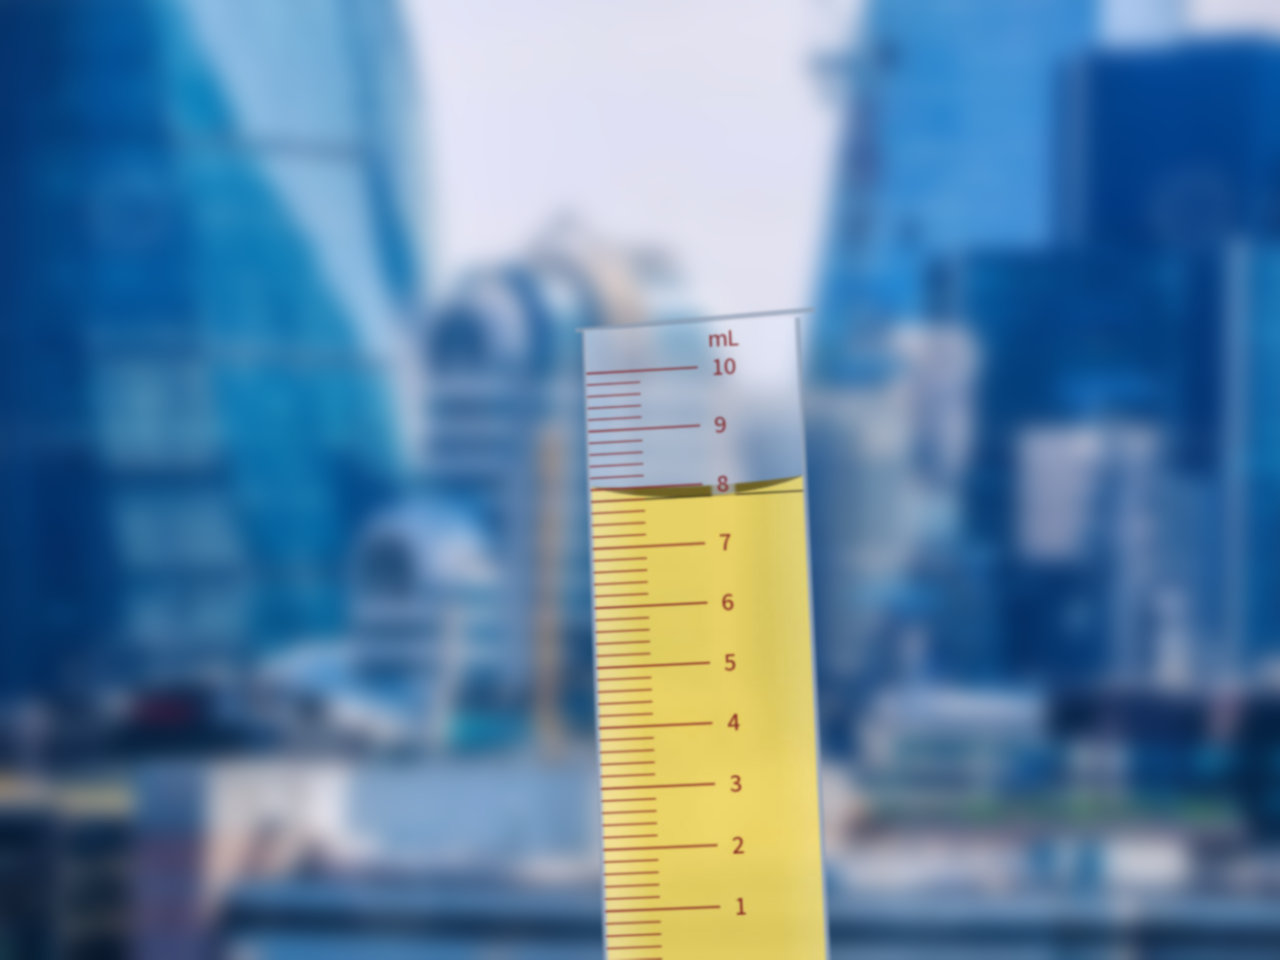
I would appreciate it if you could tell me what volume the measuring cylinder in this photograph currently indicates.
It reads 7.8 mL
